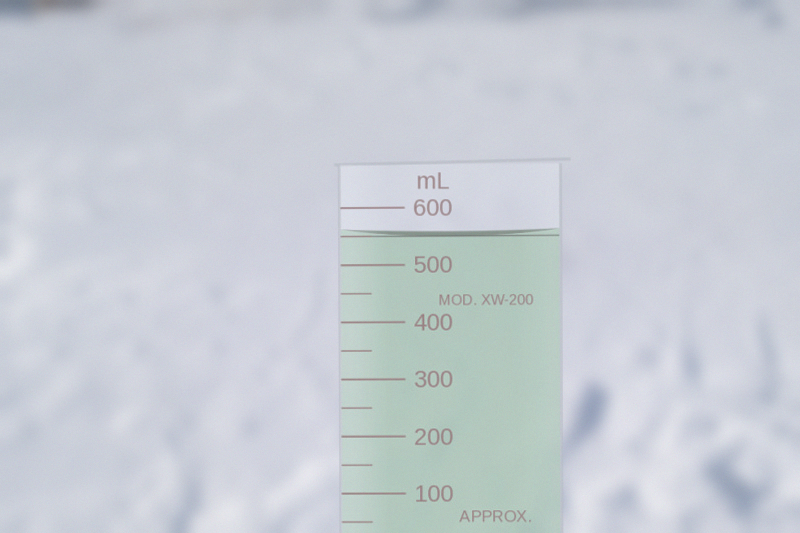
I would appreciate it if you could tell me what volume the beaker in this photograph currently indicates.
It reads 550 mL
